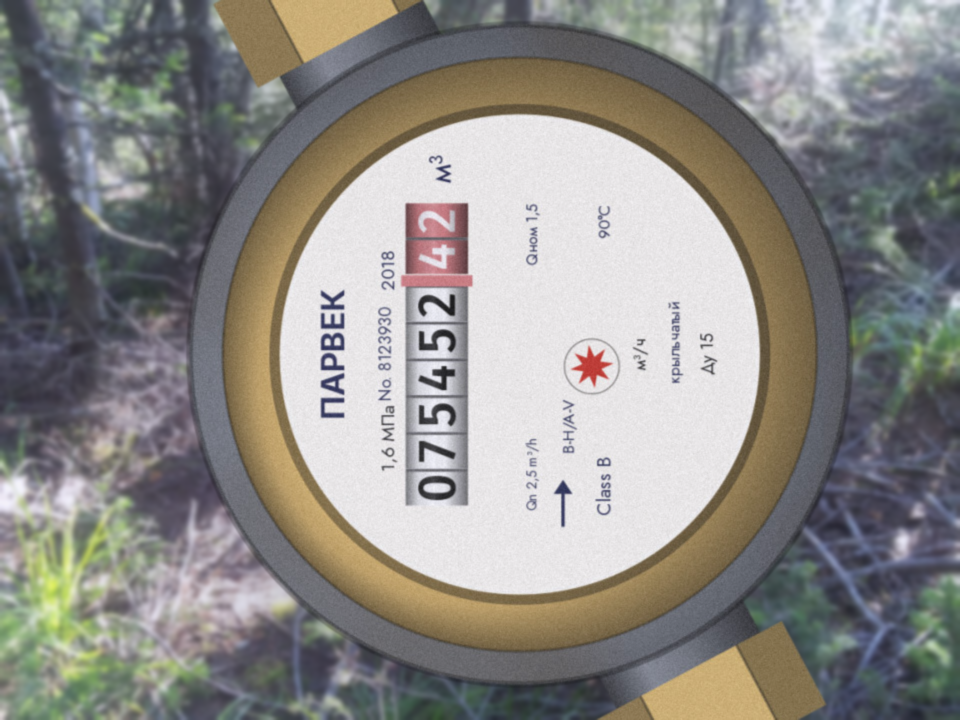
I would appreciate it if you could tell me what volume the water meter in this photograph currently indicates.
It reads 75452.42 m³
